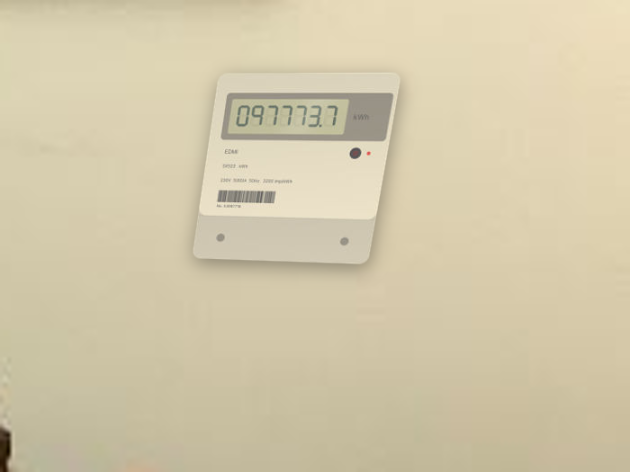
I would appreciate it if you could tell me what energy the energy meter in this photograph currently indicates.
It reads 97773.7 kWh
